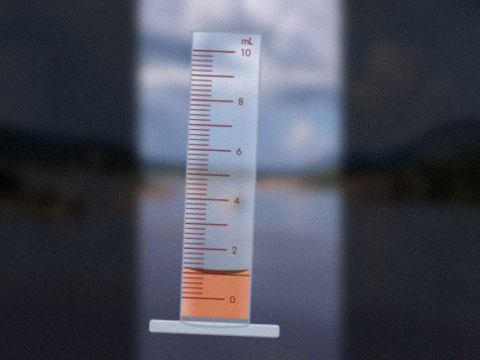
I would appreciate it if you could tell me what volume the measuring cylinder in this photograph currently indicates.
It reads 1 mL
